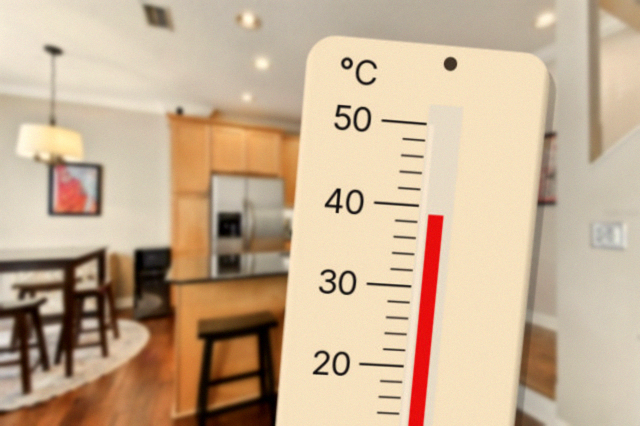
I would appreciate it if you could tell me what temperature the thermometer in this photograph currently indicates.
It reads 39 °C
